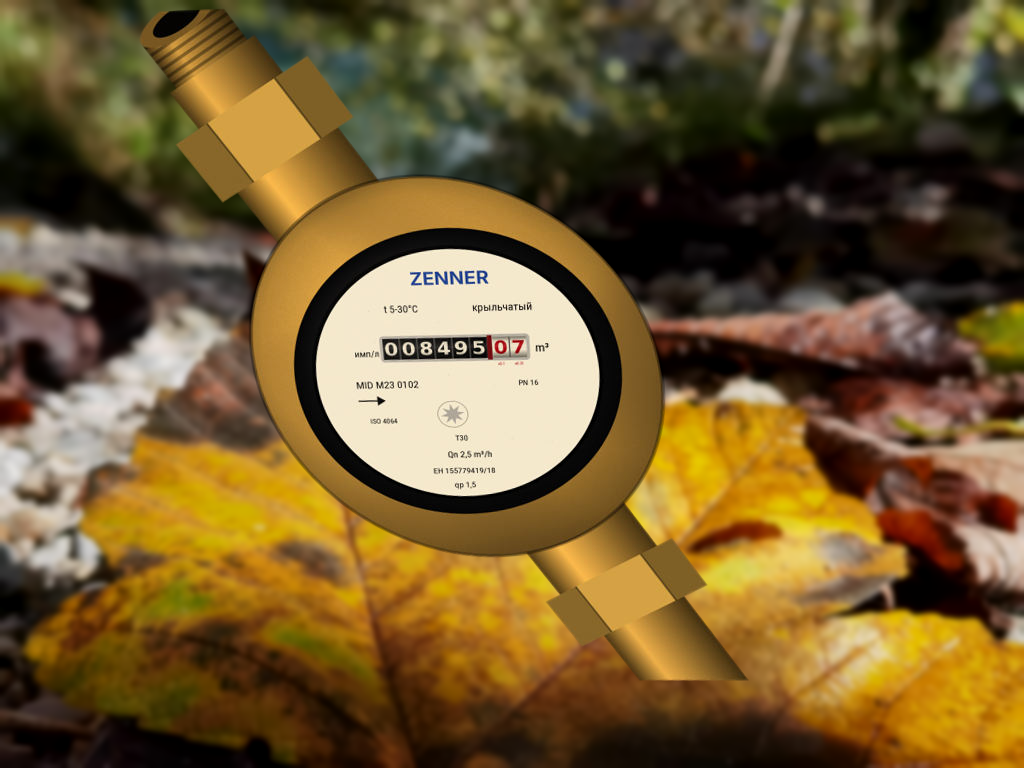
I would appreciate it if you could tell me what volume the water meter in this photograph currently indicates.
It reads 8495.07 m³
